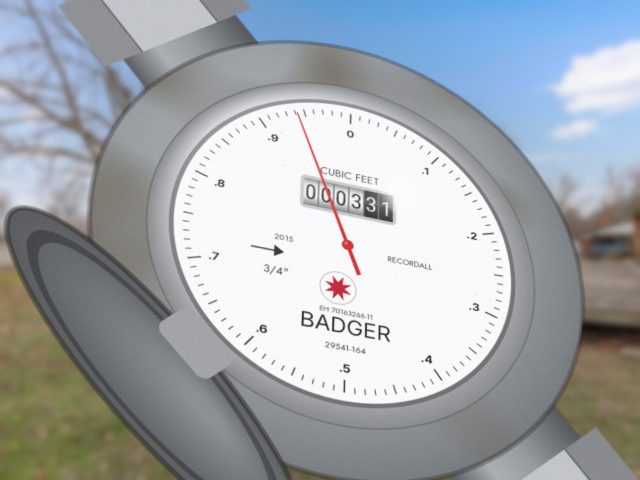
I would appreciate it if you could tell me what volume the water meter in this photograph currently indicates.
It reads 330.94 ft³
